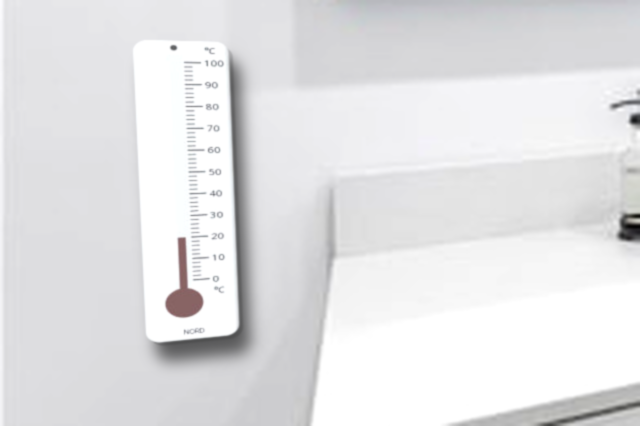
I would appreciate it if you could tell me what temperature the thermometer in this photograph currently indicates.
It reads 20 °C
